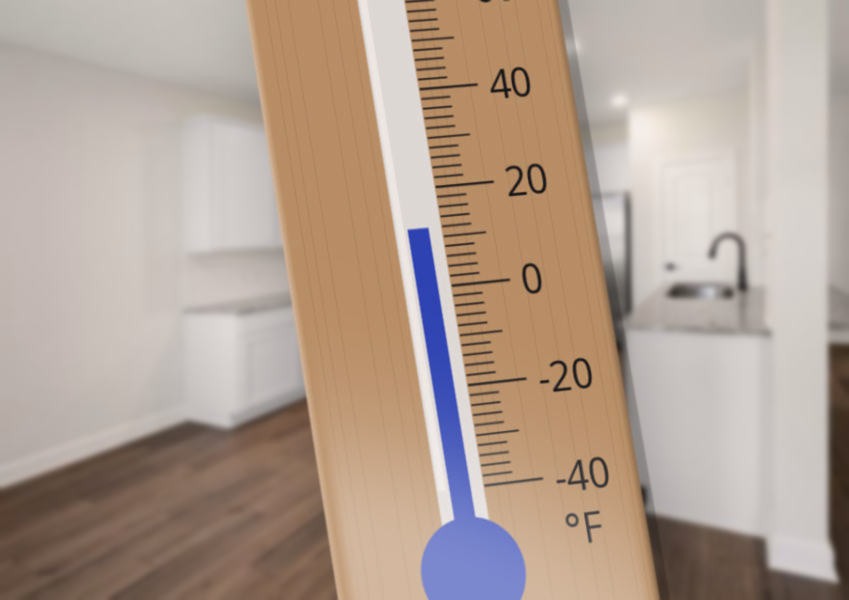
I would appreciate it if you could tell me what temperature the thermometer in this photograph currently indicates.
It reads 12 °F
